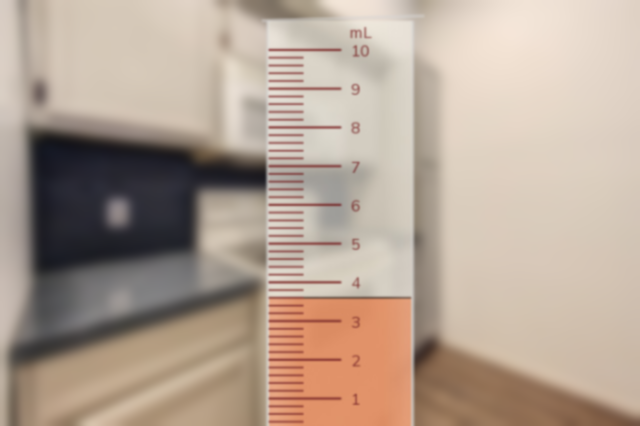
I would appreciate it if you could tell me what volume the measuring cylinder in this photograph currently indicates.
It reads 3.6 mL
